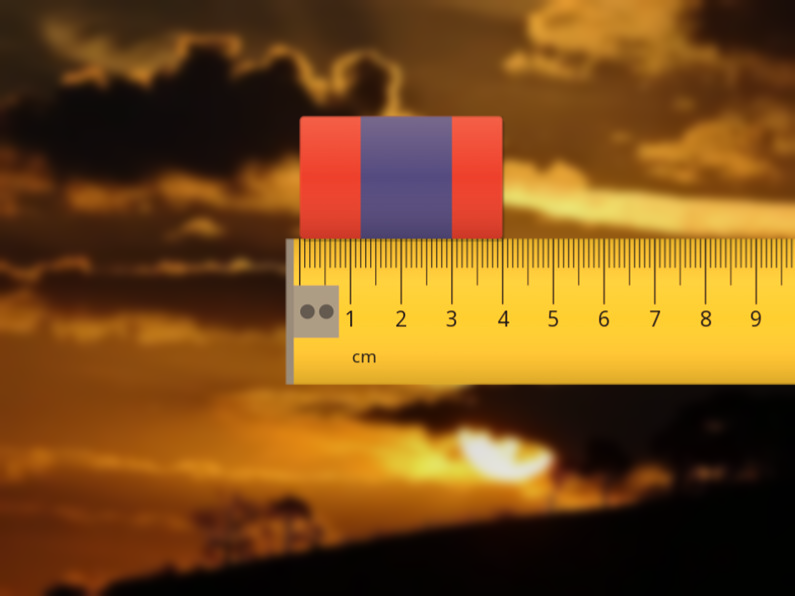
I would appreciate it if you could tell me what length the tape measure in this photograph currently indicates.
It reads 4 cm
